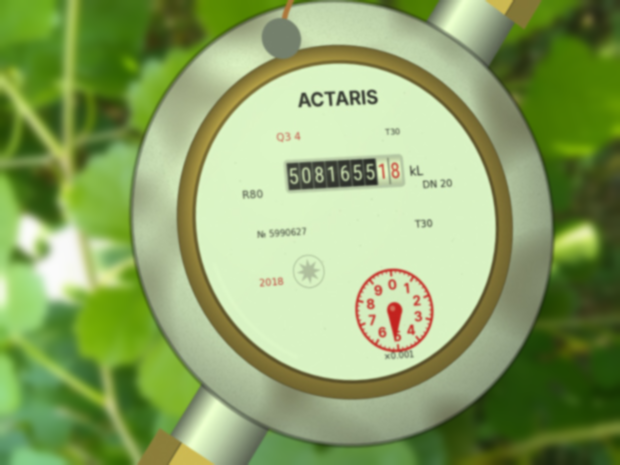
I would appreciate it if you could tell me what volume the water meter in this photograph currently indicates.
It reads 5081655.185 kL
